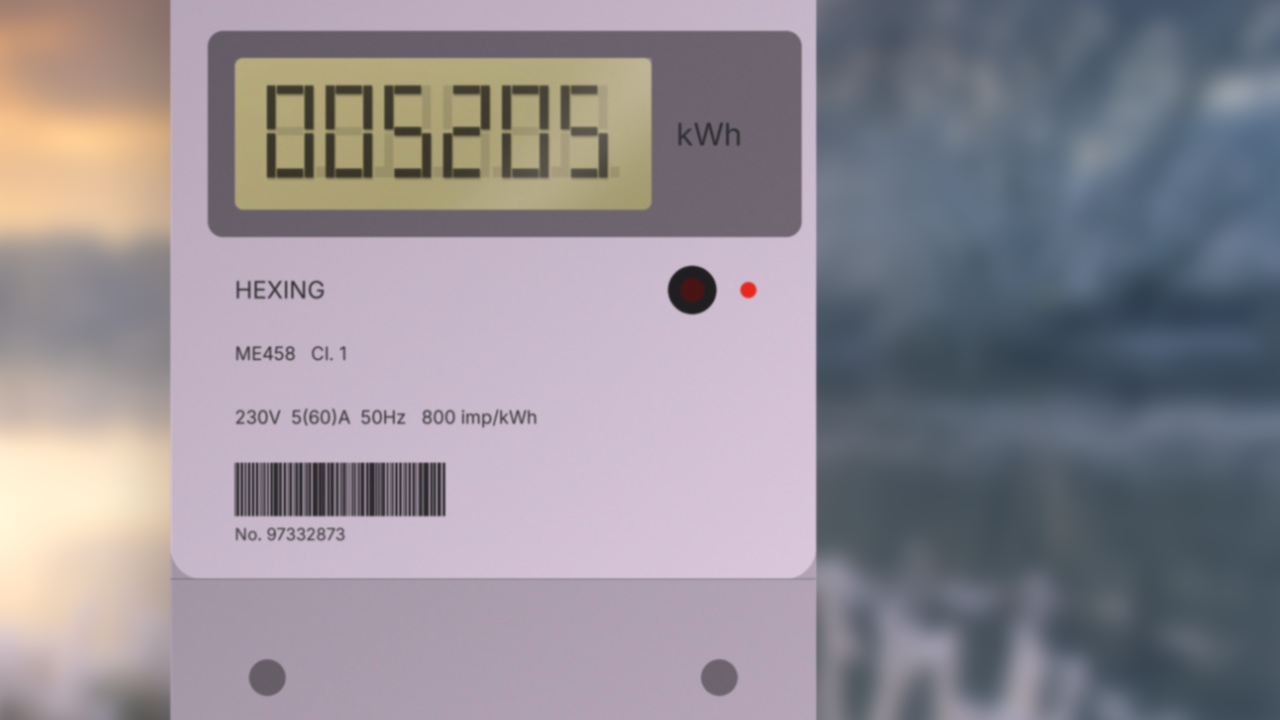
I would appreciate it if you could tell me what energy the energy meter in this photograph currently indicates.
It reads 5205 kWh
